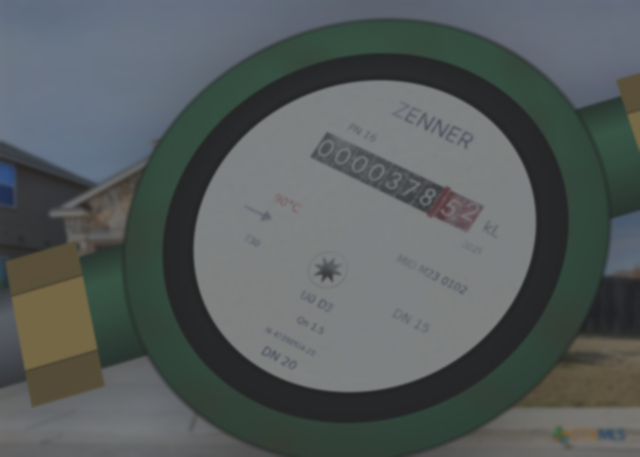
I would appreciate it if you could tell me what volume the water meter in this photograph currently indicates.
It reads 378.52 kL
